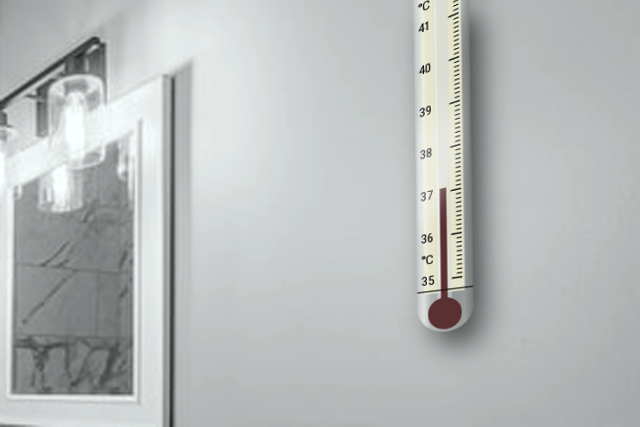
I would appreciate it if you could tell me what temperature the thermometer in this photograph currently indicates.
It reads 37.1 °C
